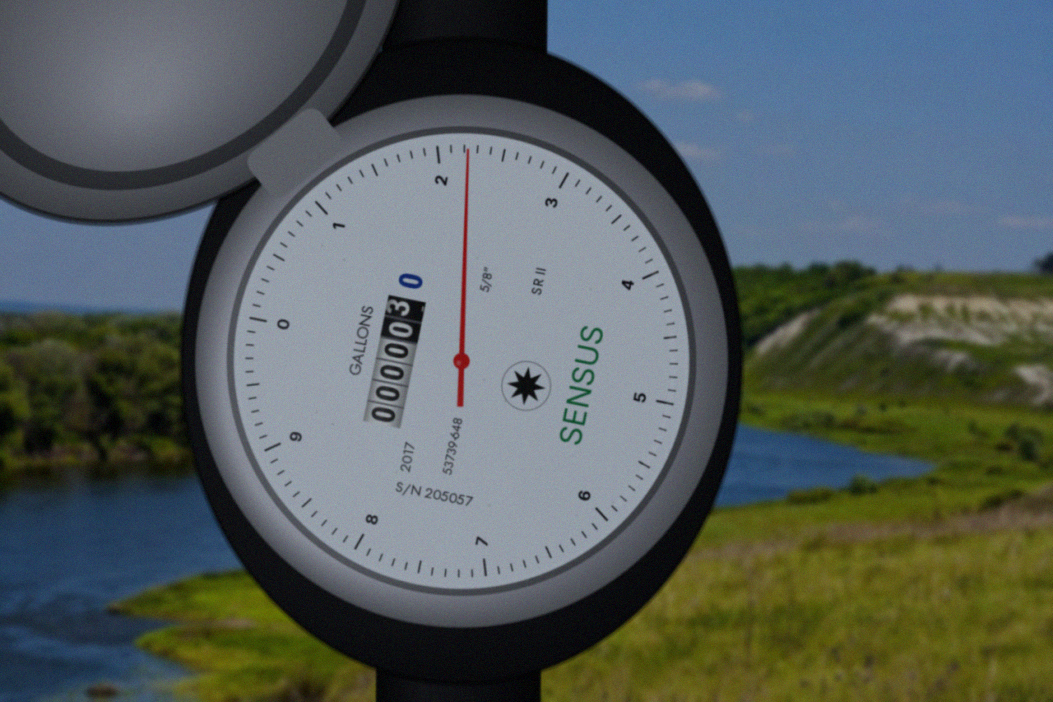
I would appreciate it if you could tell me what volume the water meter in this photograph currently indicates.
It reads 32.2 gal
